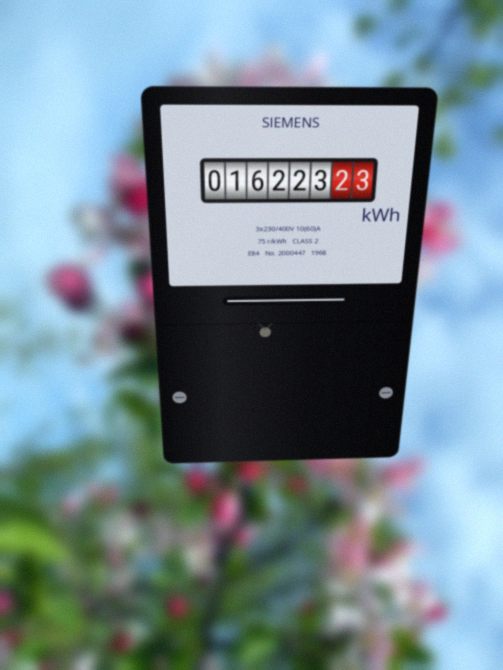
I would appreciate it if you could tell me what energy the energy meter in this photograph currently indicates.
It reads 16223.23 kWh
